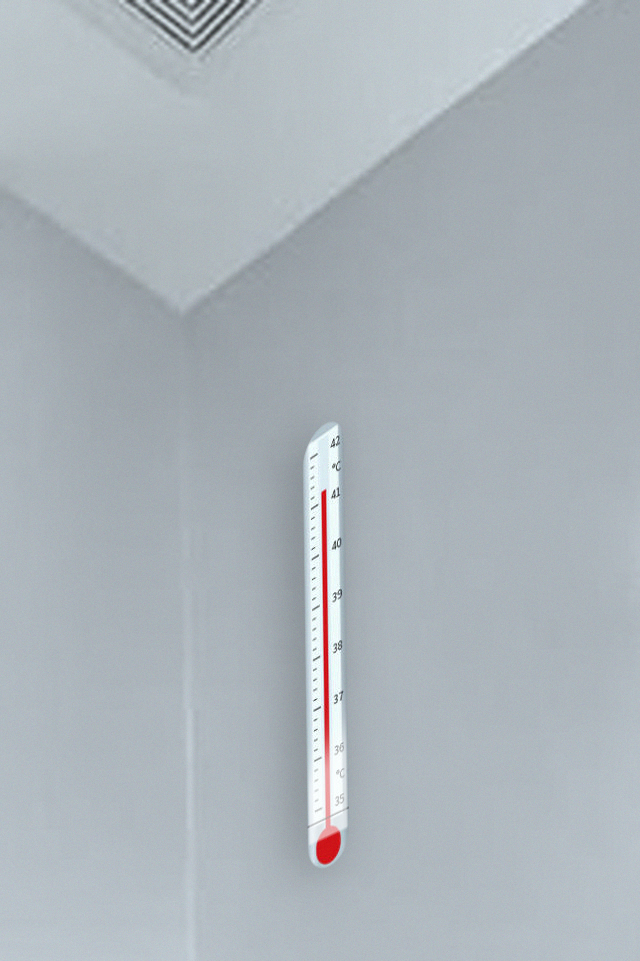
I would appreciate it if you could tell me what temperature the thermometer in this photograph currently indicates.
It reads 41.2 °C
